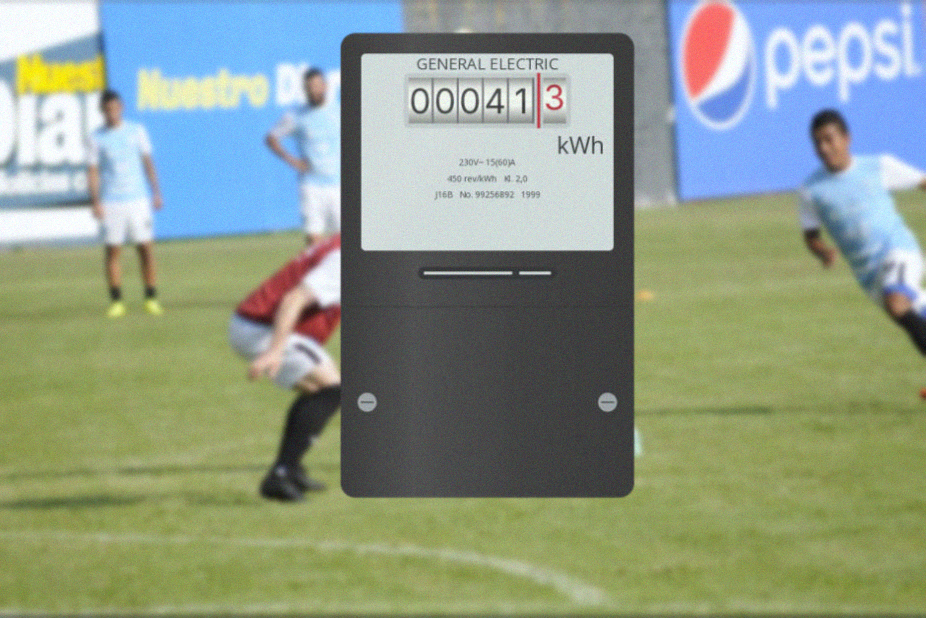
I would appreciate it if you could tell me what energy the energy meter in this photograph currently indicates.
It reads 41.3 kWh
